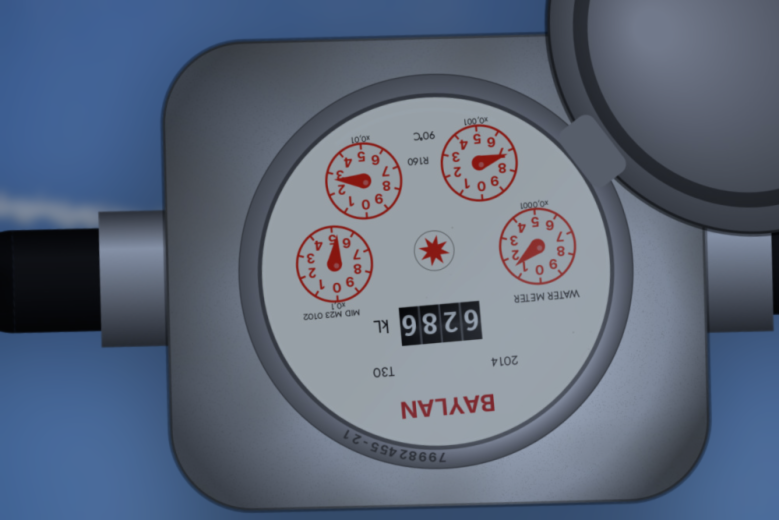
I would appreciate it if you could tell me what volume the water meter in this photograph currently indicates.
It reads 6286.5271 kL
